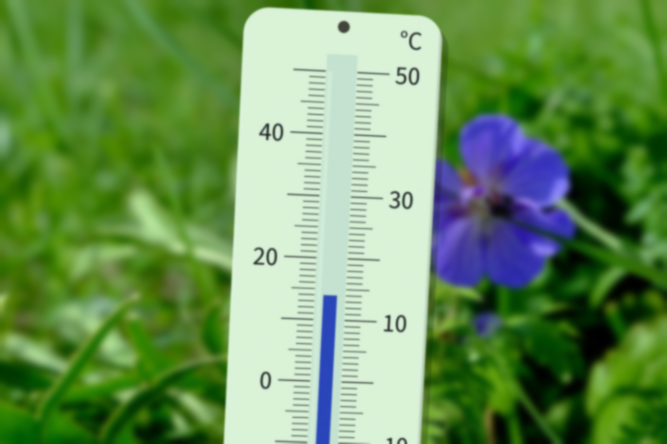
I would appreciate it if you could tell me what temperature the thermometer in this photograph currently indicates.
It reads 14 °C
